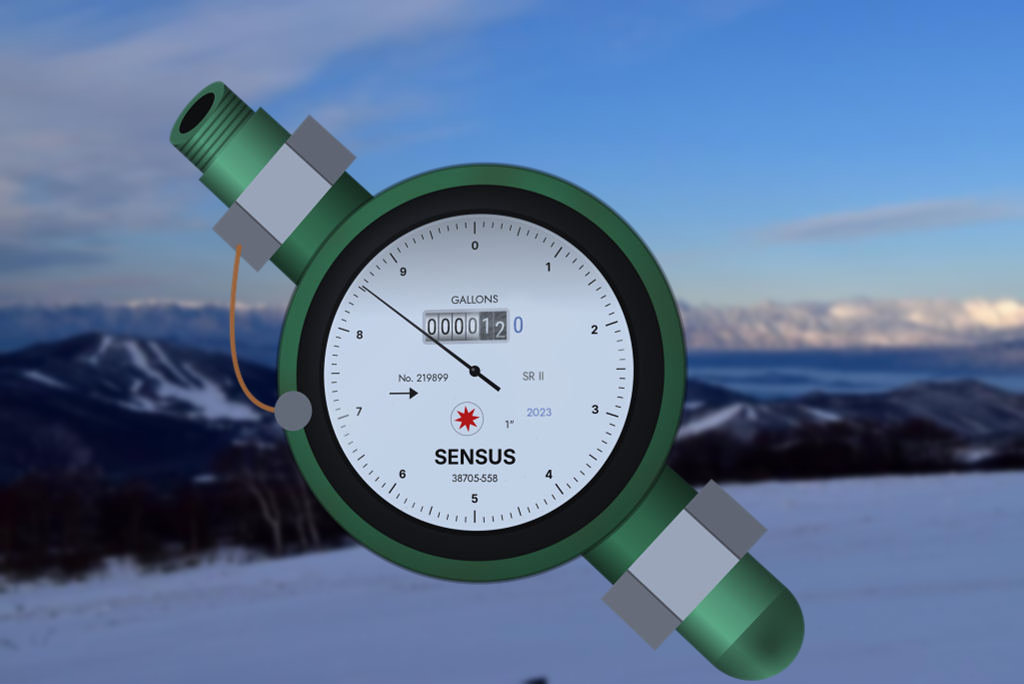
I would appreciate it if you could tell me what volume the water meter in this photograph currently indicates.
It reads 118.5 gal
